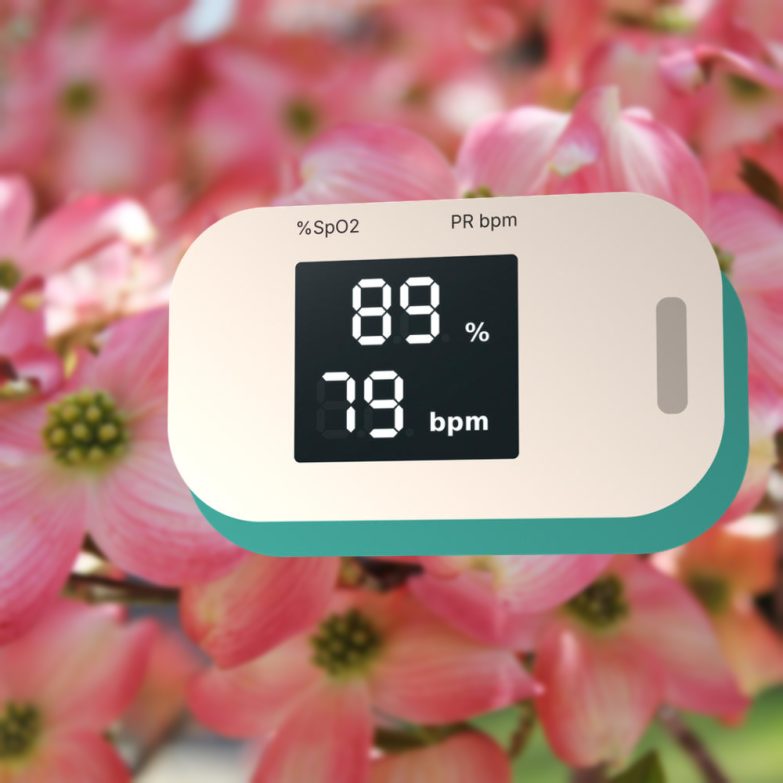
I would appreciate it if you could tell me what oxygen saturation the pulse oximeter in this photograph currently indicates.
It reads 89 %
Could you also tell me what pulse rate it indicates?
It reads 79 bpm
